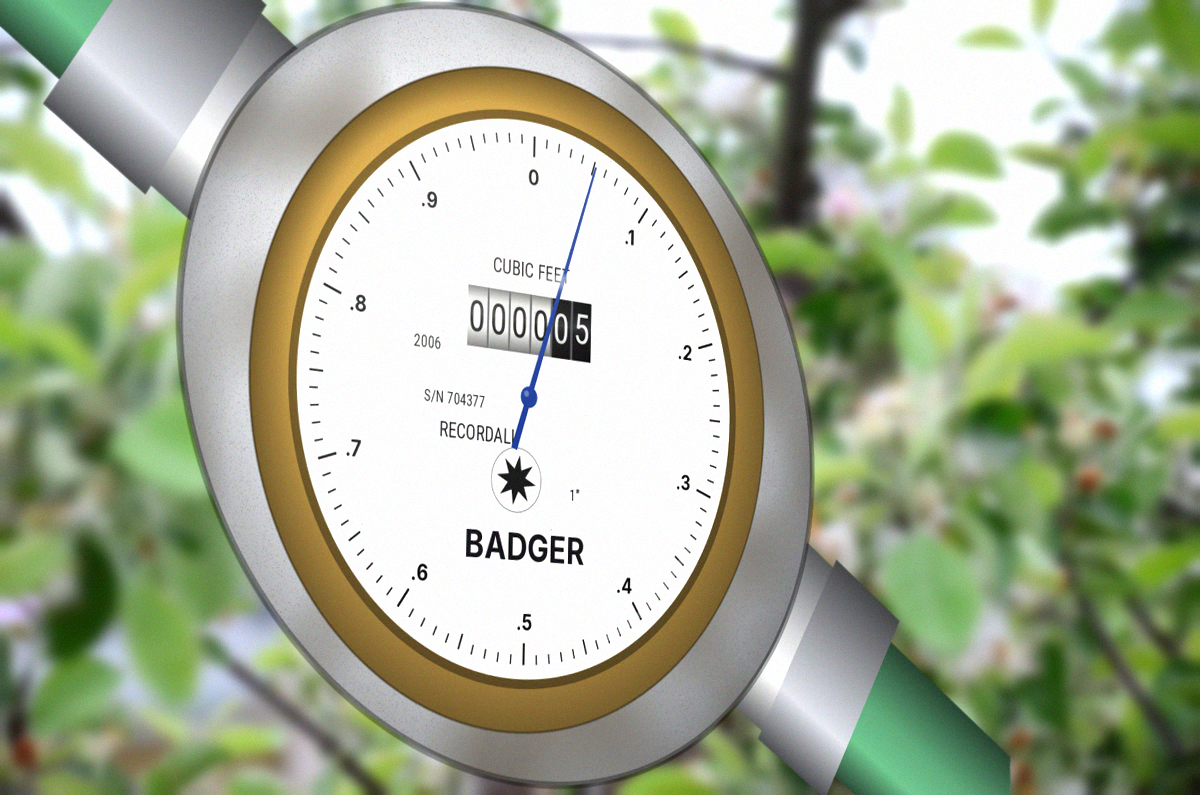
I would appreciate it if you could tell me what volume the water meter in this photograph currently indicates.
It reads 5.05 ft³
